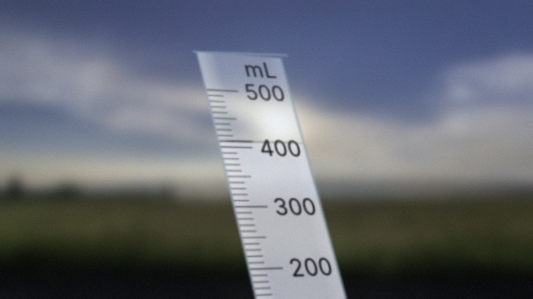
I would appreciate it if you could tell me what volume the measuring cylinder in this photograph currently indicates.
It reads 410 mL
